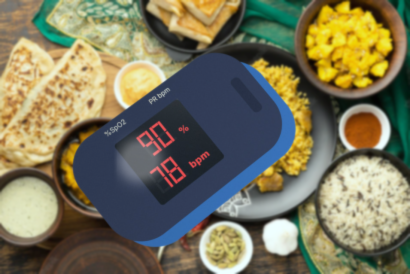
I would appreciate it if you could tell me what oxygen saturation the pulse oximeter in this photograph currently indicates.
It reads 90 %
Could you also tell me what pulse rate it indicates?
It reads 78 bpm
